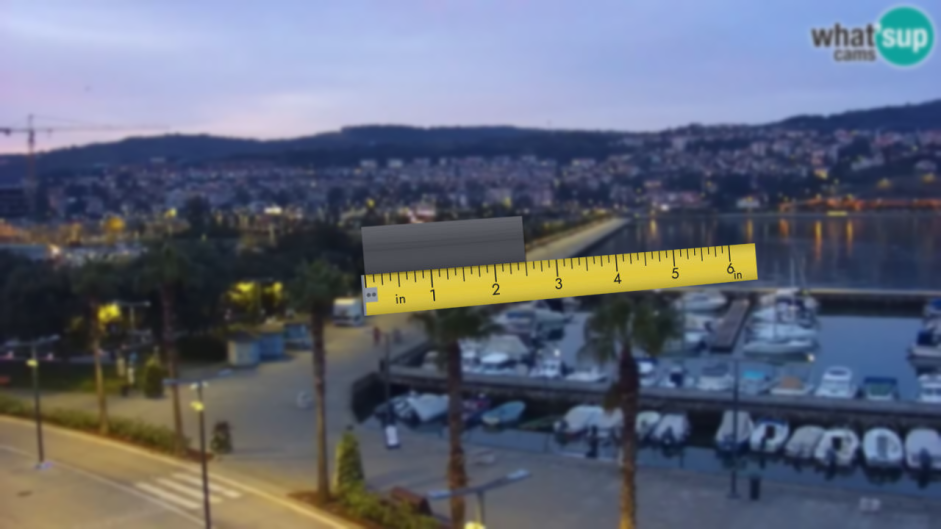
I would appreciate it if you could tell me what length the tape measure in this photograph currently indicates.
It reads 2.5 in
